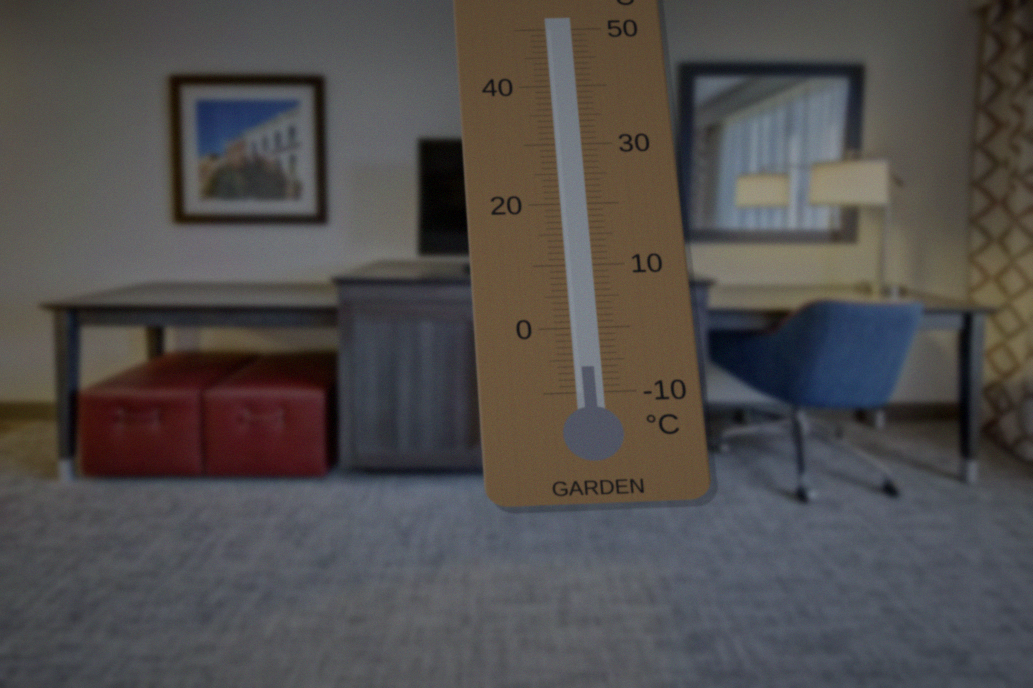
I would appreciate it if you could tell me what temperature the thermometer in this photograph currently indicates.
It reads -6 °C
